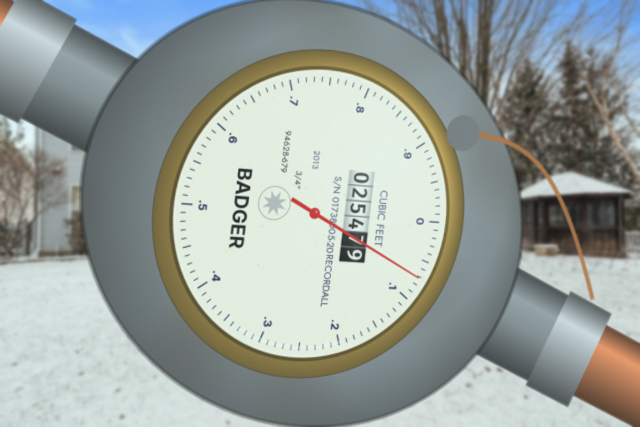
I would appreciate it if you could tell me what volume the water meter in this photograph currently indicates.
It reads 25479.07 ft³
